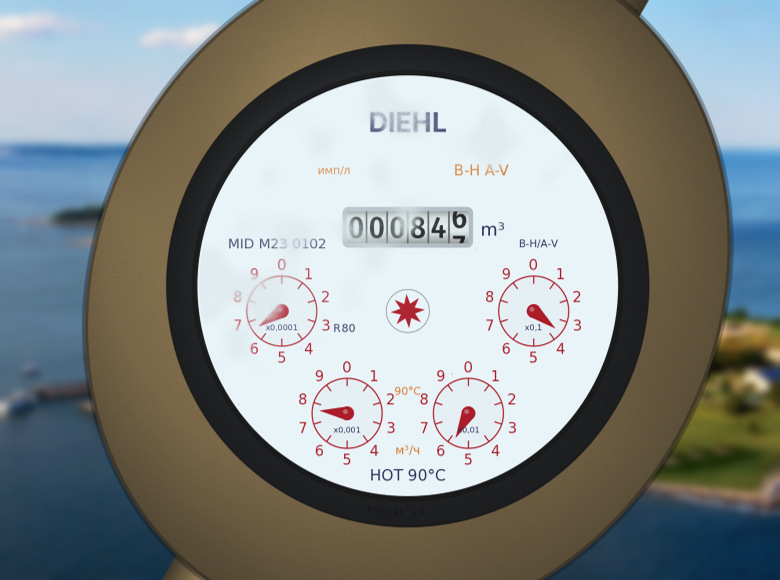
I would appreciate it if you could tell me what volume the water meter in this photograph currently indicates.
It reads 846.3576 m³
